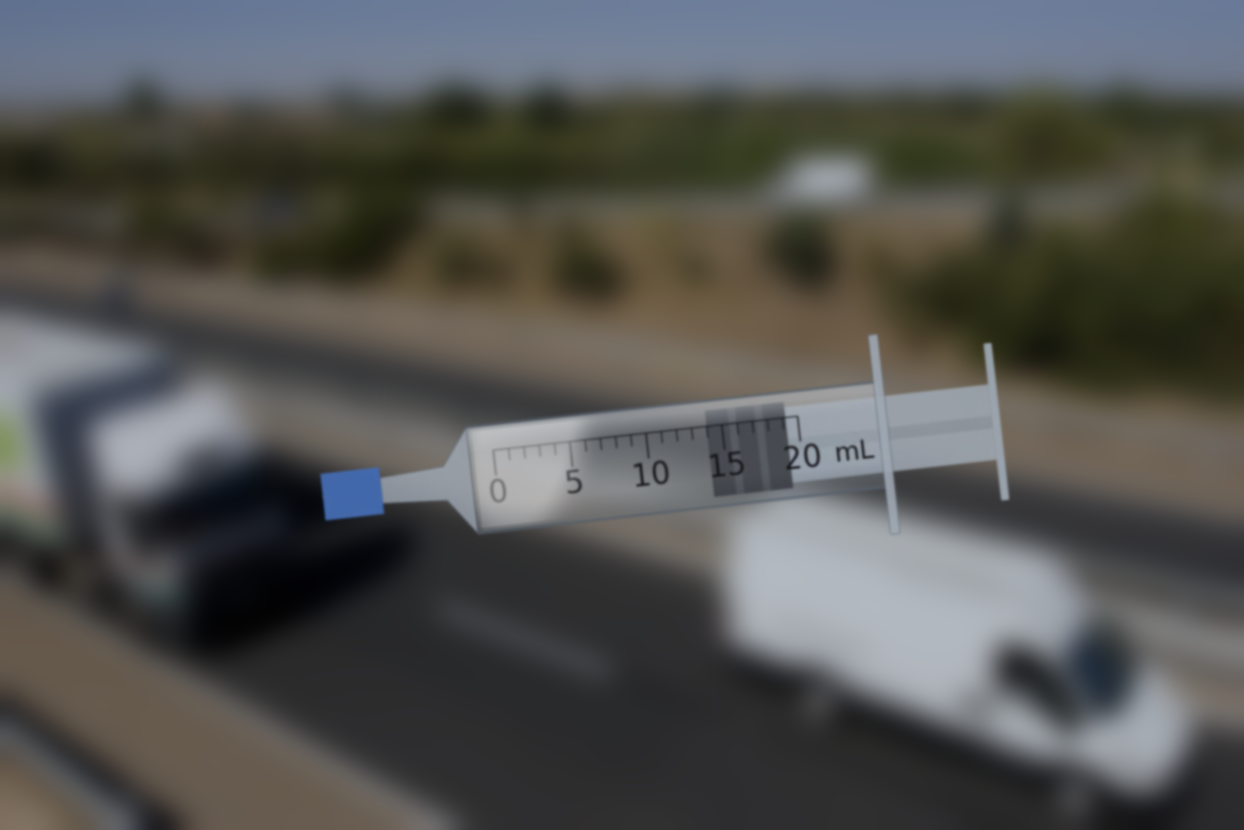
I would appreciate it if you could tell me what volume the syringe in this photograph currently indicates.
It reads 14 mL
